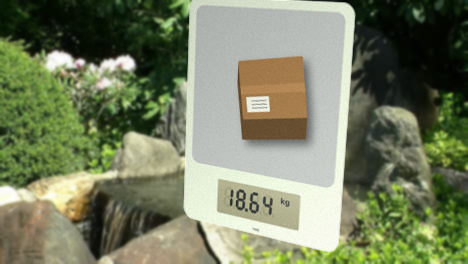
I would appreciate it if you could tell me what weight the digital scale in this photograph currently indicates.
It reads 18.64 kg
